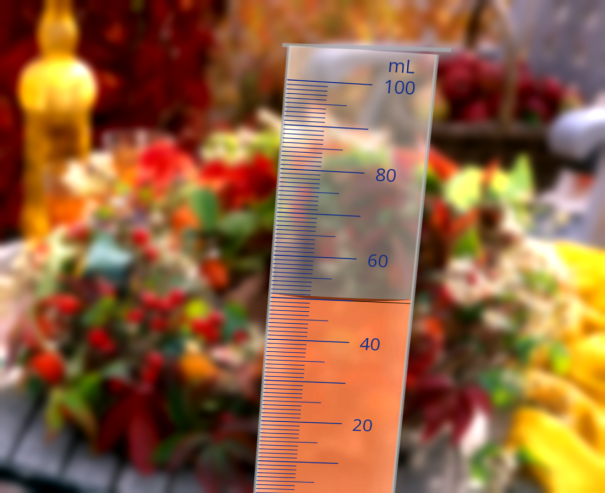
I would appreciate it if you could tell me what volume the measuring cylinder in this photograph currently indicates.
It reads 50 mL
